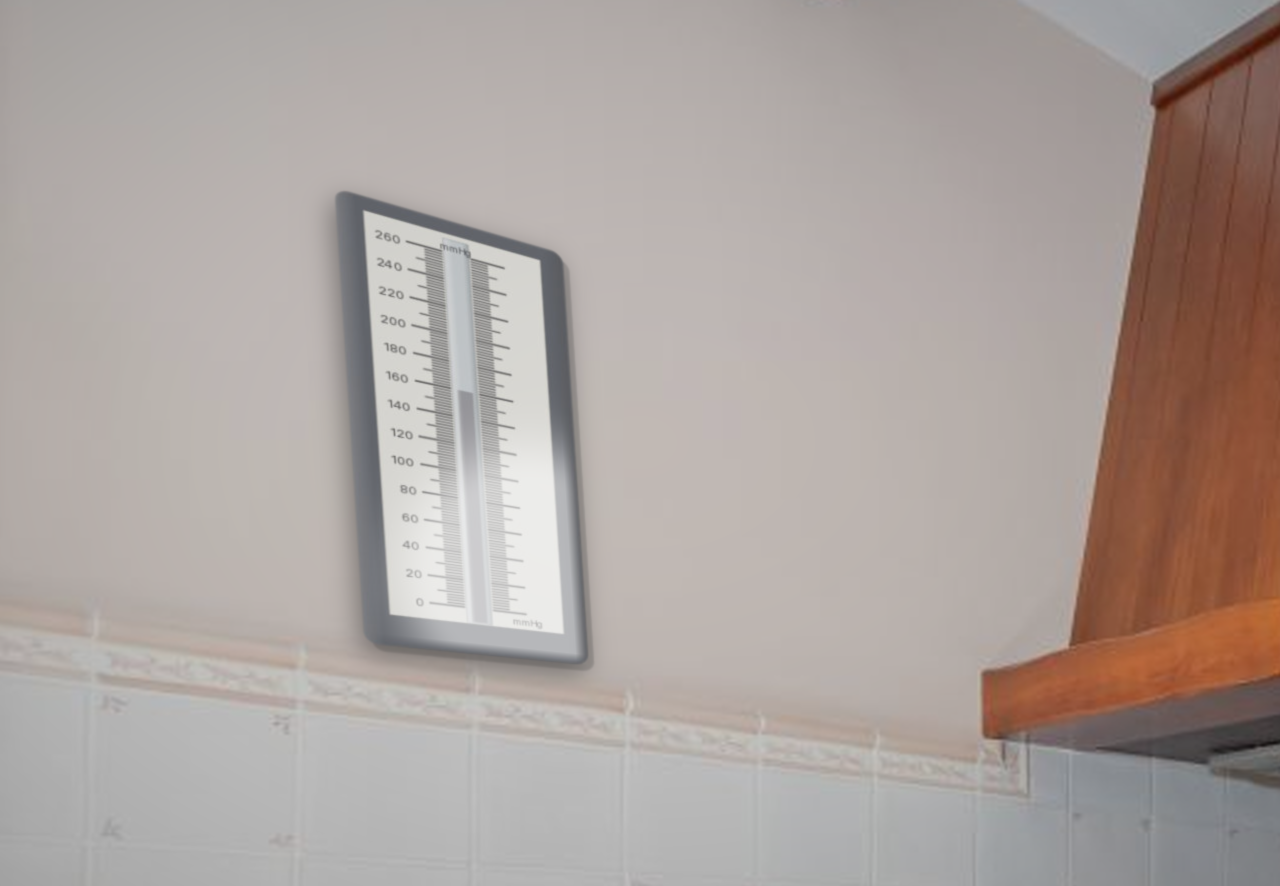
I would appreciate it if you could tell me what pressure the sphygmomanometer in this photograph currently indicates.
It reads 160 mmHg
